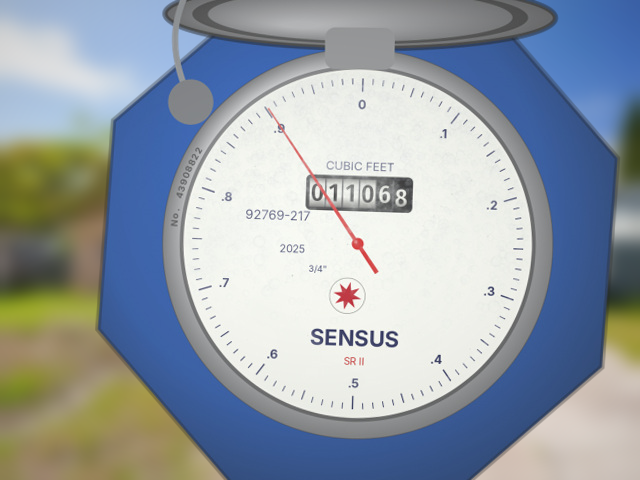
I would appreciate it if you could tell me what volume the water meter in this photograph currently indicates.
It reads 11067.90 ft³
